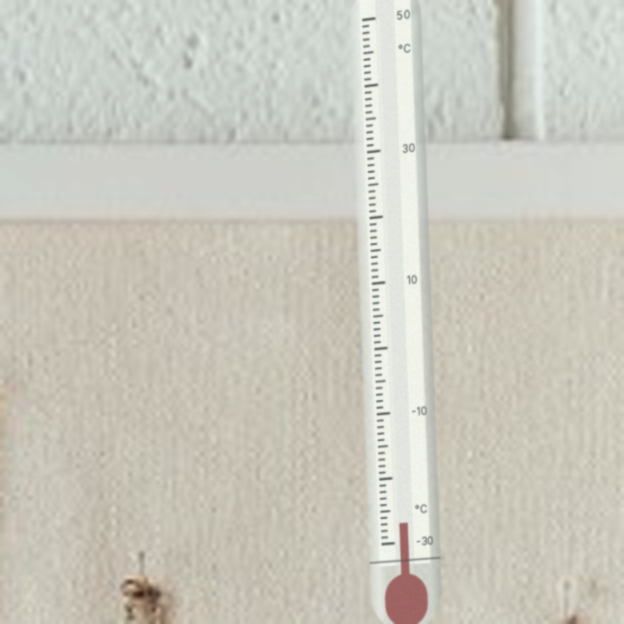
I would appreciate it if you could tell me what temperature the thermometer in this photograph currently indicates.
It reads -27 °C
